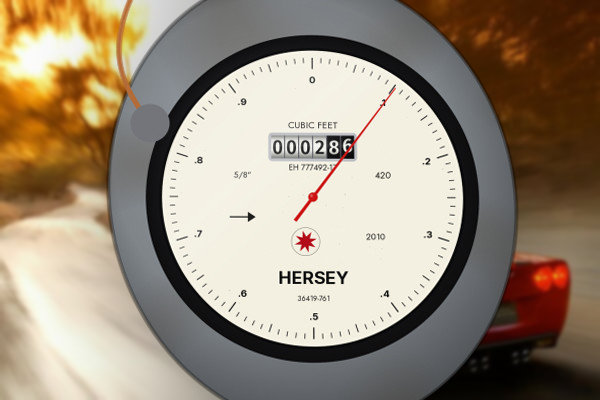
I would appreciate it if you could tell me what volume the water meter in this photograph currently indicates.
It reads 286.10 ft³
